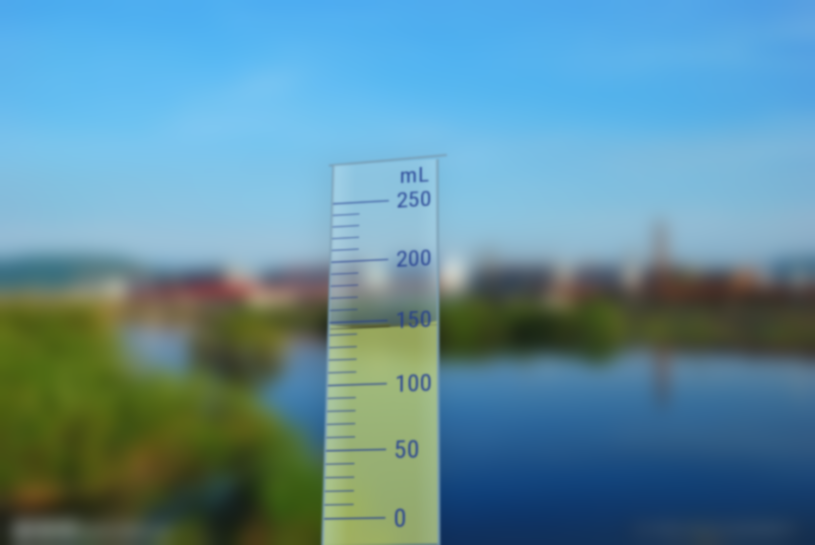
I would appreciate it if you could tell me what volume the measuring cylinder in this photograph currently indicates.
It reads 145 mL
